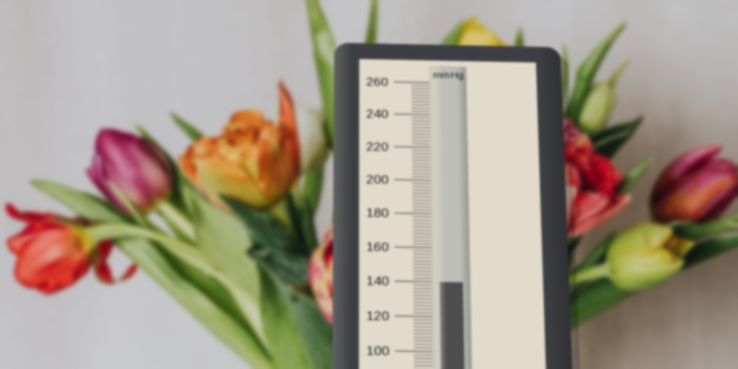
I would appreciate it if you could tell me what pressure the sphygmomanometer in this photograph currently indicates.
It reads 140 mmHg
